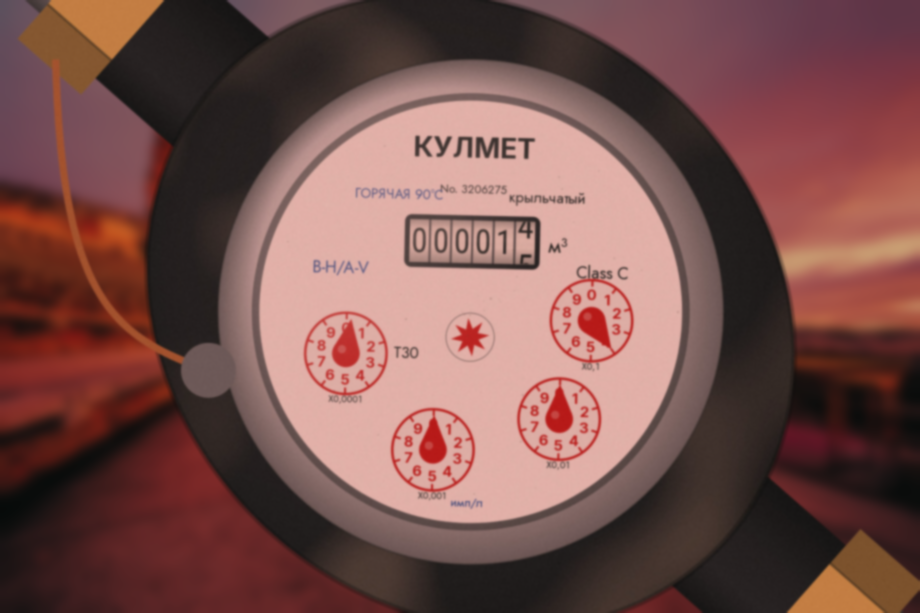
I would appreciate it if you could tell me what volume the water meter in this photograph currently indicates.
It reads 14.4000 m³
